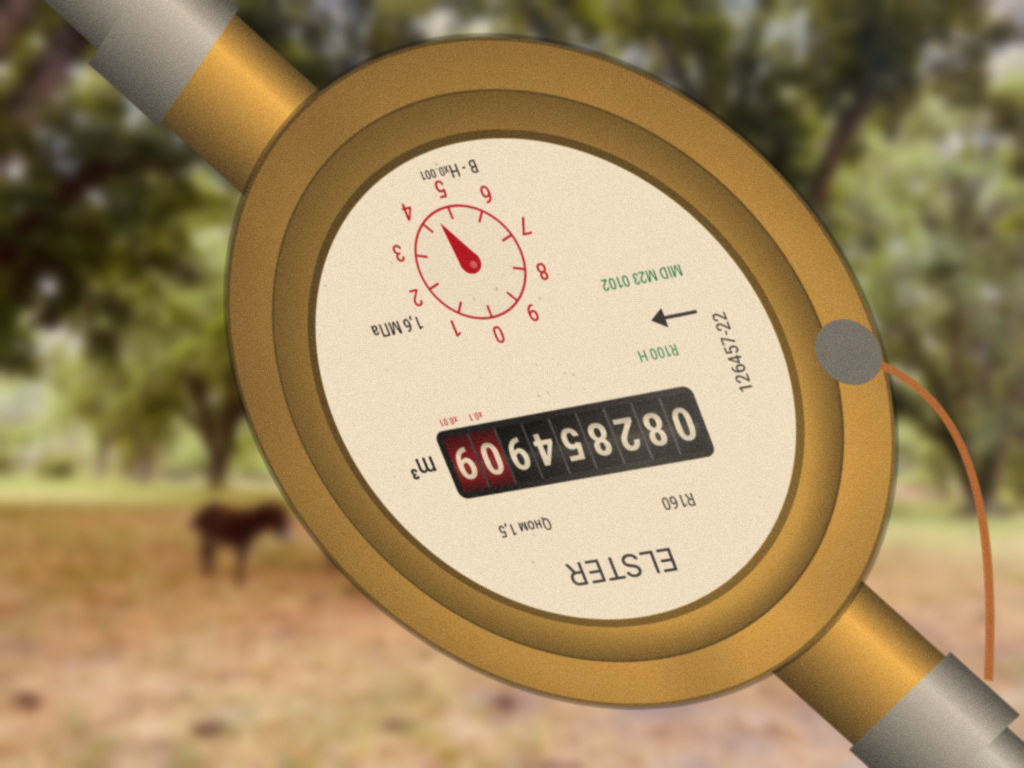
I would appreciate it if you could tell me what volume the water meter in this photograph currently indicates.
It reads 828549.094 m³
